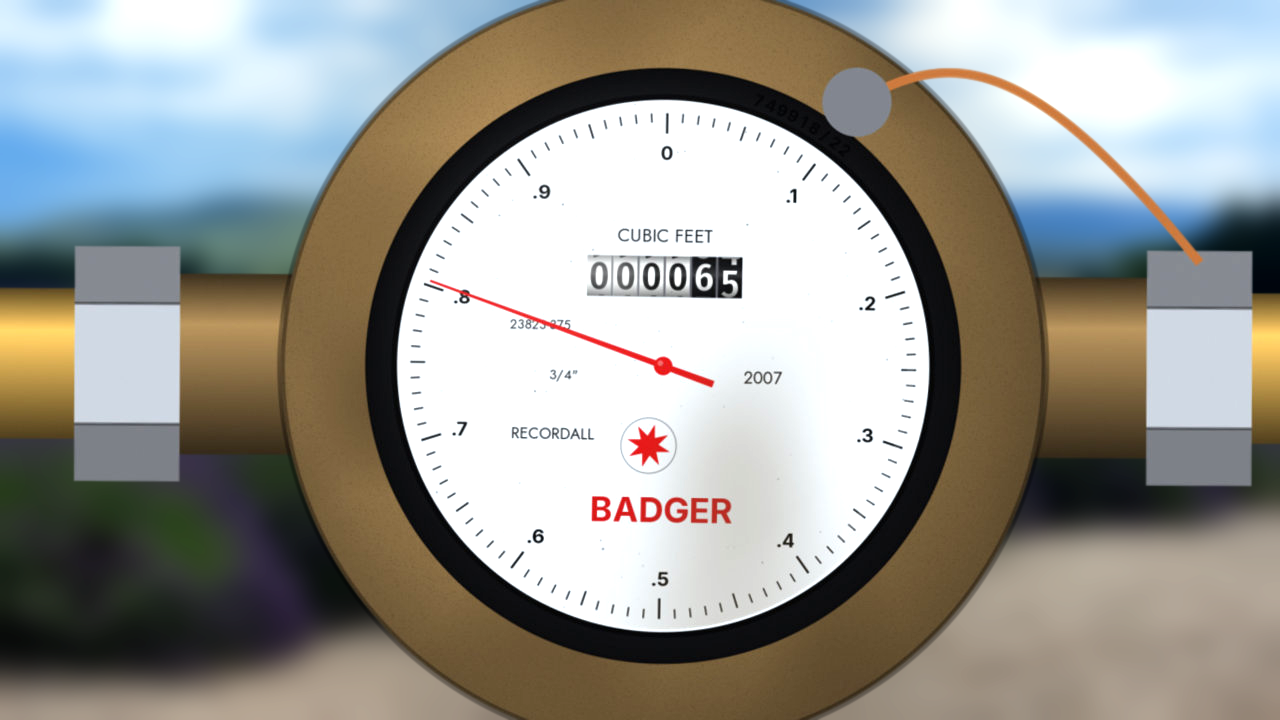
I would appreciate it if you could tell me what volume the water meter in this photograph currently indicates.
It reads 64.80 ft³
